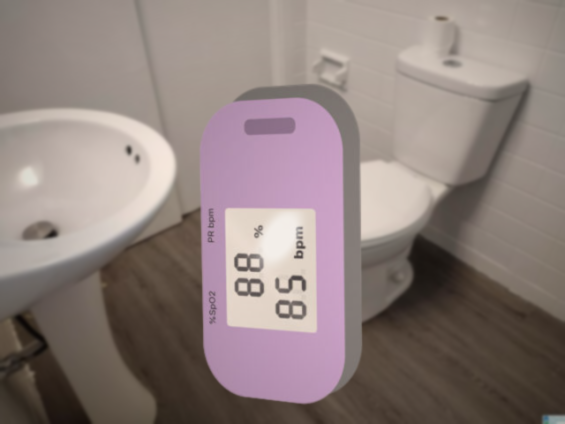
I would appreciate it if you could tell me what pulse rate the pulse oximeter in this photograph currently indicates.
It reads 85 bpm
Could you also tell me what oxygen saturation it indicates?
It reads 88 %
